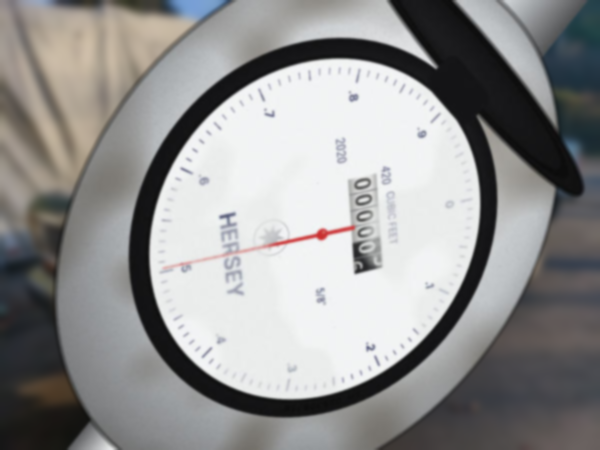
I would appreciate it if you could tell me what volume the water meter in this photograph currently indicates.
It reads 5.50 ft³
